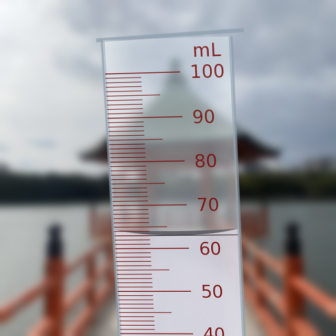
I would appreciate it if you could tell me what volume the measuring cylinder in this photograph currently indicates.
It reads 63 mL
